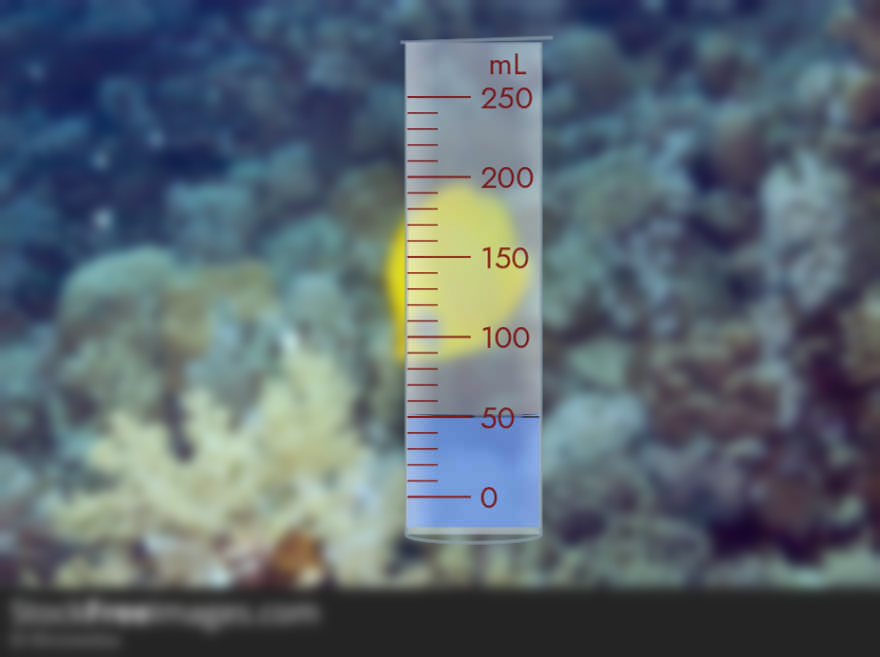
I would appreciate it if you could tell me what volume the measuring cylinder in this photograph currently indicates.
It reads 50 mL
